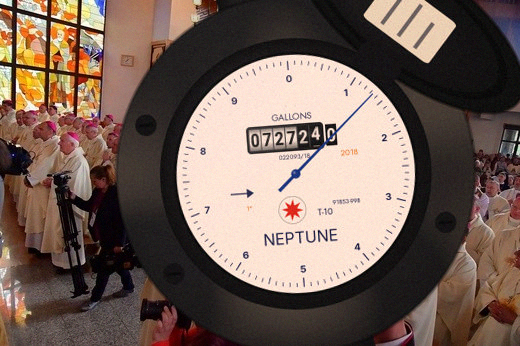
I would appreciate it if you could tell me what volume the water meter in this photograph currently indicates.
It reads 727241.3 gal
